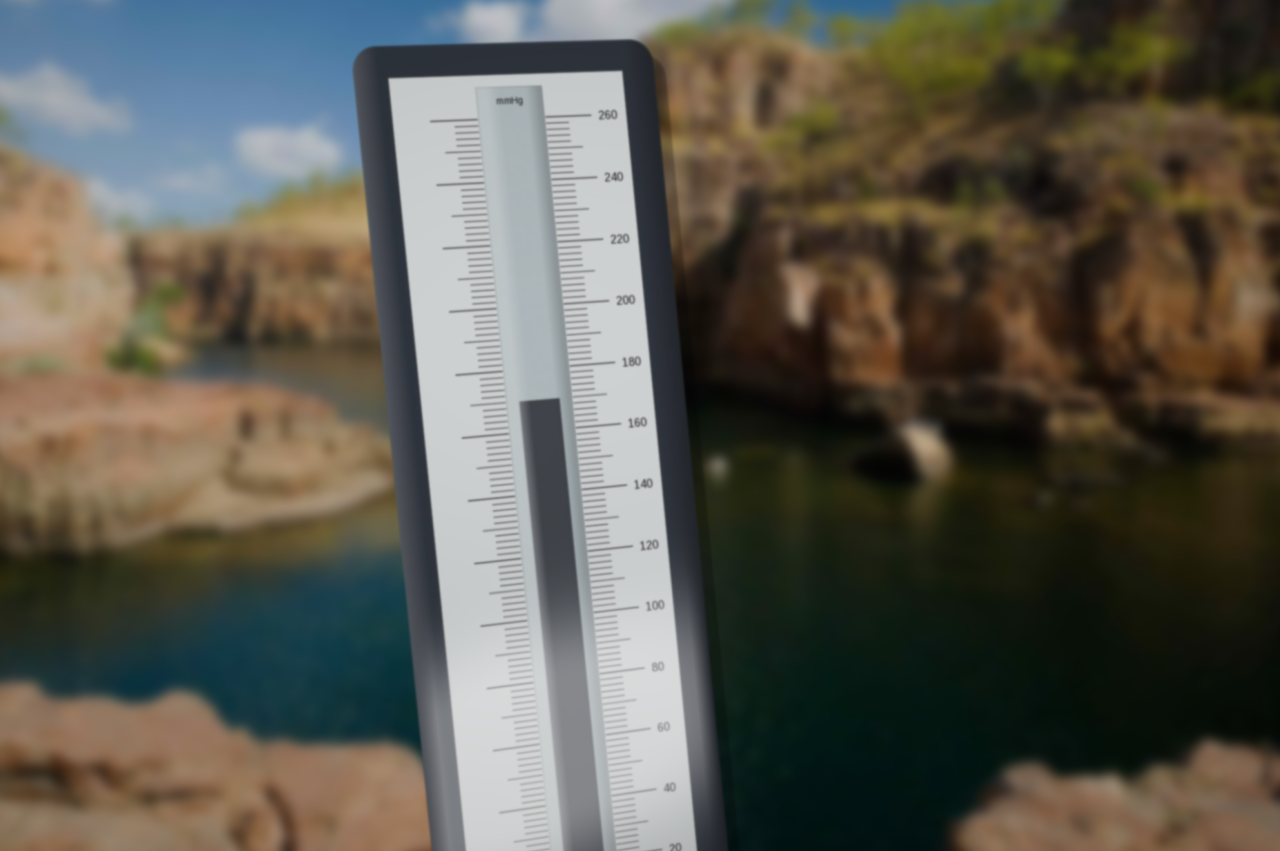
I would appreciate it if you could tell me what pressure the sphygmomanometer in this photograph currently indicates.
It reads 170 mmHg
